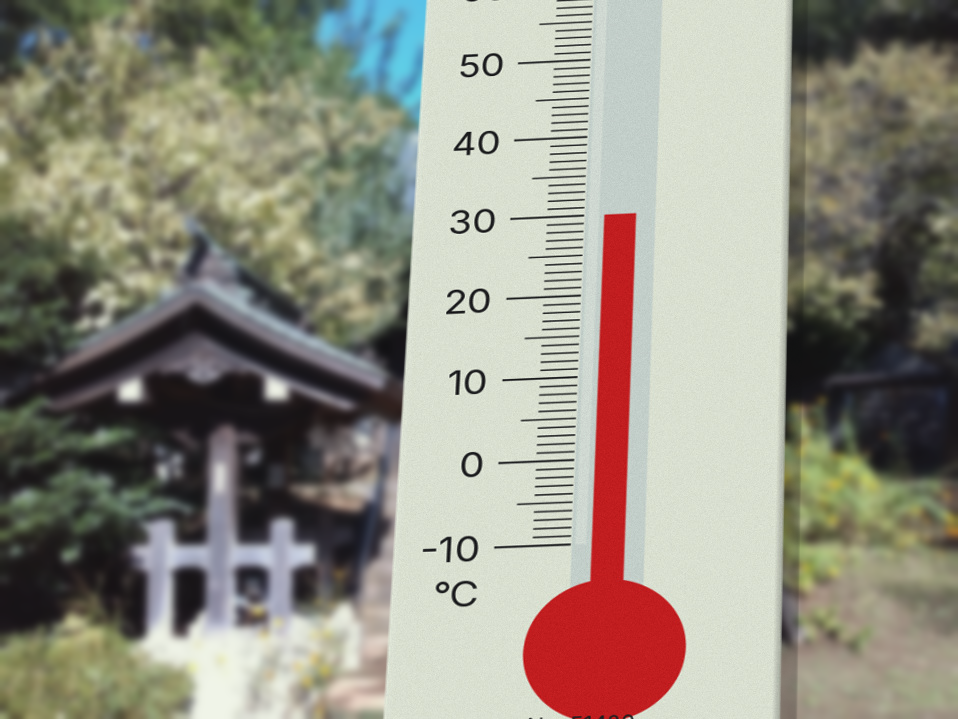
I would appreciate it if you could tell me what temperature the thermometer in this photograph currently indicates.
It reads 30 °C
